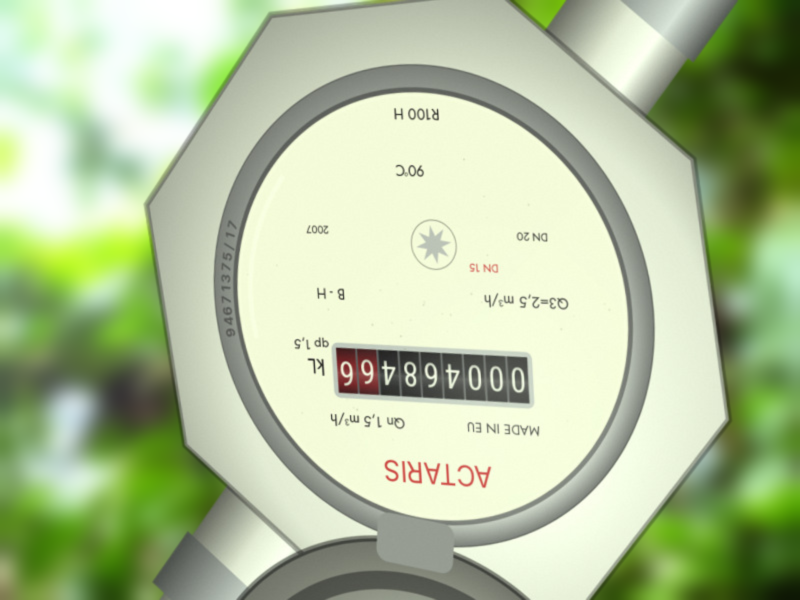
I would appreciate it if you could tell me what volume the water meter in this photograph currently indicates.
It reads 4684.66 kL
